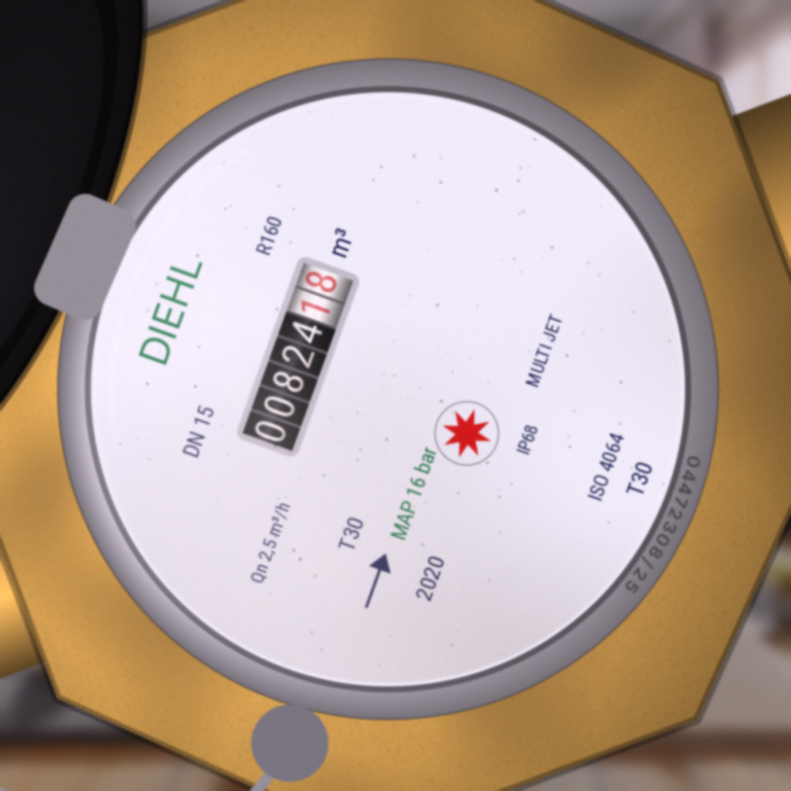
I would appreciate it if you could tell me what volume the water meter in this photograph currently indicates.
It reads 824.18 m³
